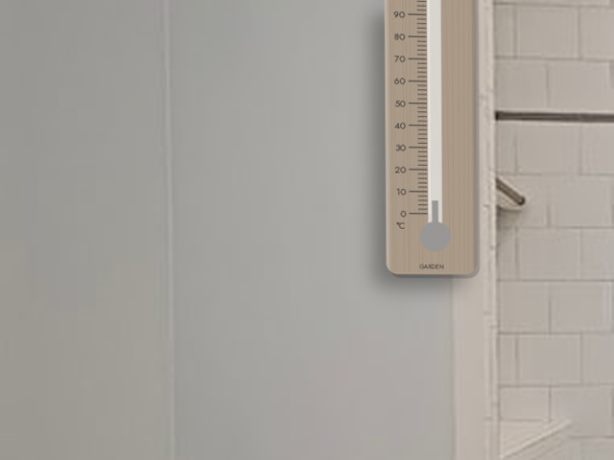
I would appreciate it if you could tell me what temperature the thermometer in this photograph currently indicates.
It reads 6 °C
